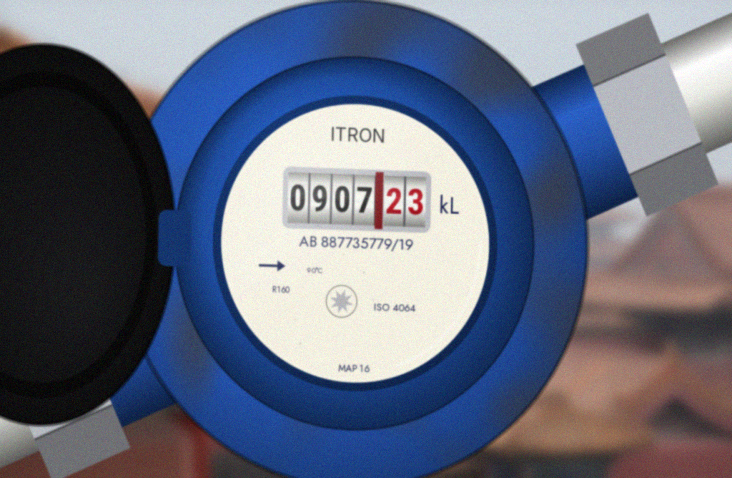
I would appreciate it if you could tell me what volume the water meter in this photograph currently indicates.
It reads 907.23 kL
